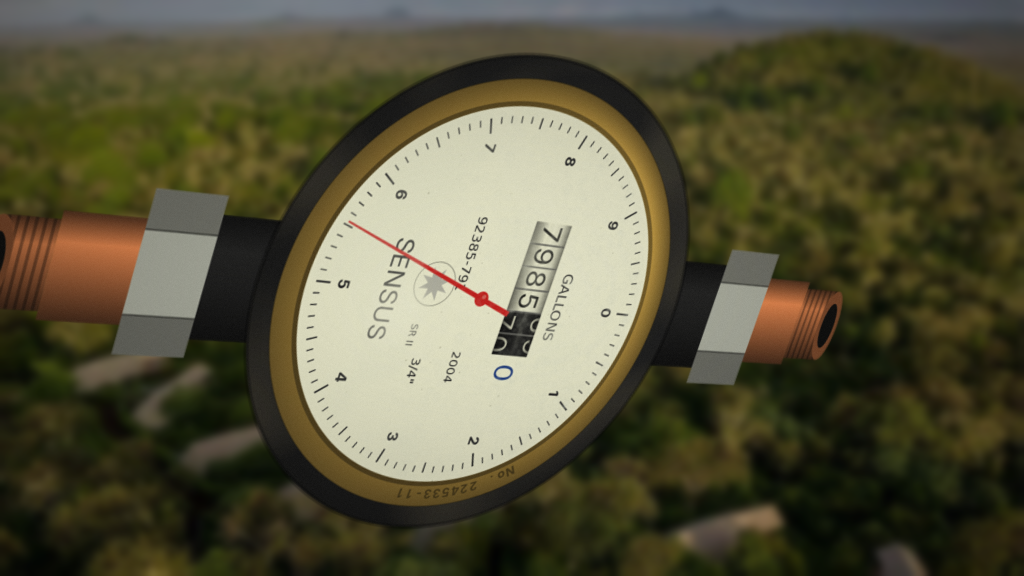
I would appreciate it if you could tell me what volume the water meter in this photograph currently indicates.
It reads 7985695.5 gal
